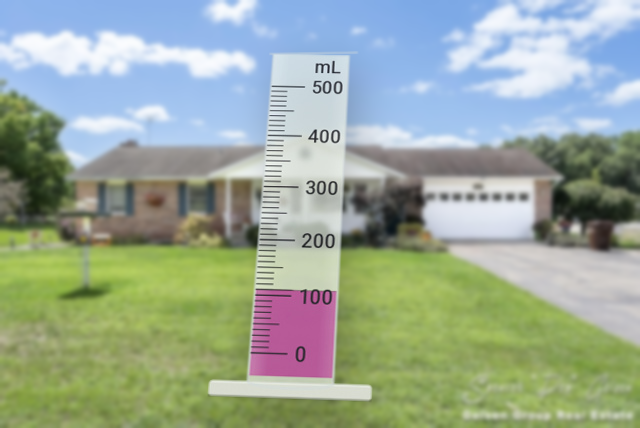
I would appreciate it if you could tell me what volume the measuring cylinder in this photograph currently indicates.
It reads 110 mL
